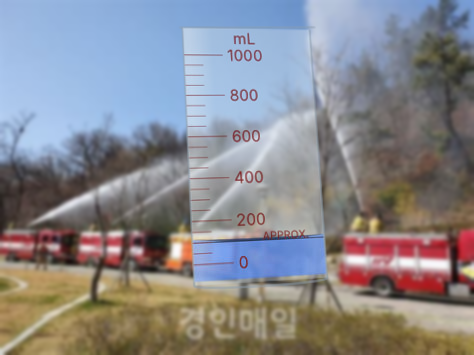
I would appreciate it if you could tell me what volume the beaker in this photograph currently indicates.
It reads 100 mL
